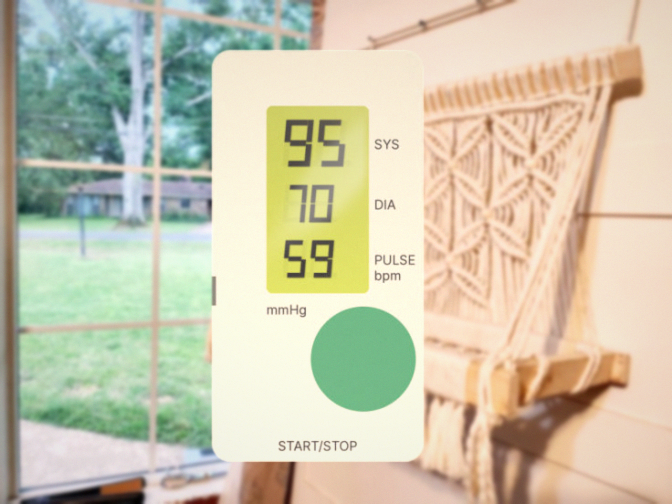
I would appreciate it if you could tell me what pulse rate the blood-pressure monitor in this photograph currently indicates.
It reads 59 bpm
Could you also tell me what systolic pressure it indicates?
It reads 95 mmHg
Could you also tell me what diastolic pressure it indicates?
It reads 70 mmHg
